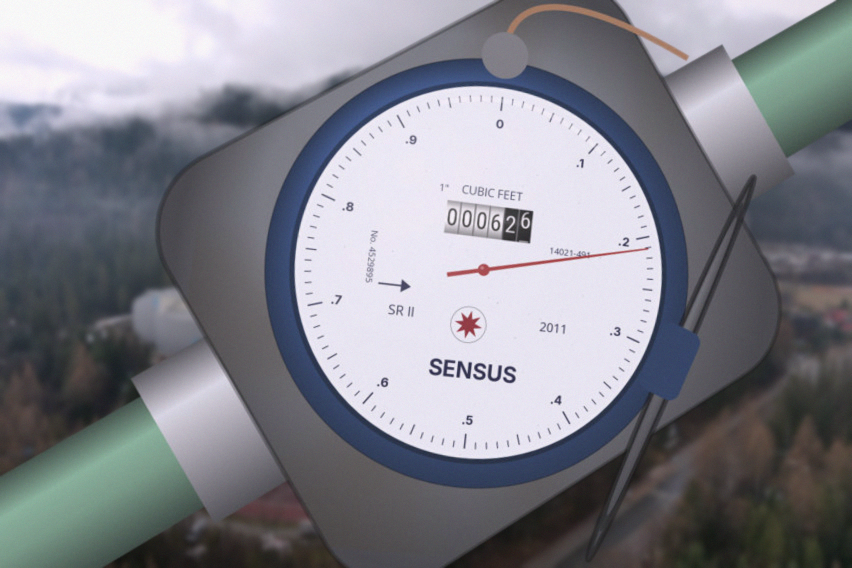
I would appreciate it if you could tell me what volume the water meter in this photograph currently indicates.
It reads 626.21 ft³
